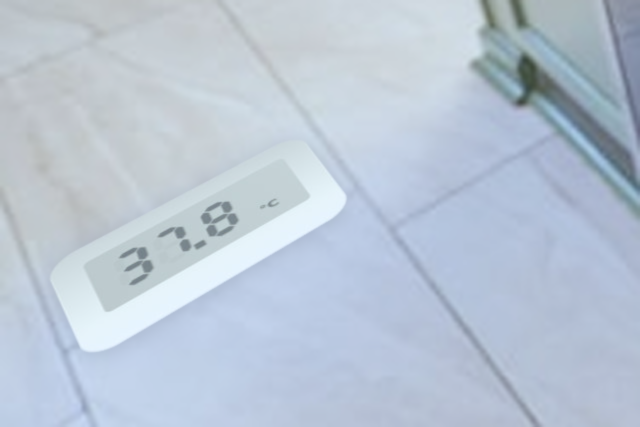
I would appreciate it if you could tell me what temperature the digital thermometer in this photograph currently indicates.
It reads 37.8 °C
